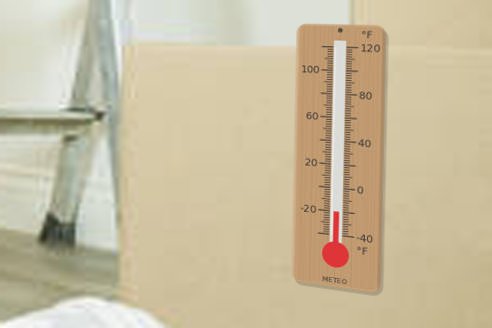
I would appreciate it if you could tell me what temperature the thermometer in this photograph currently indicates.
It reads -20 °F
